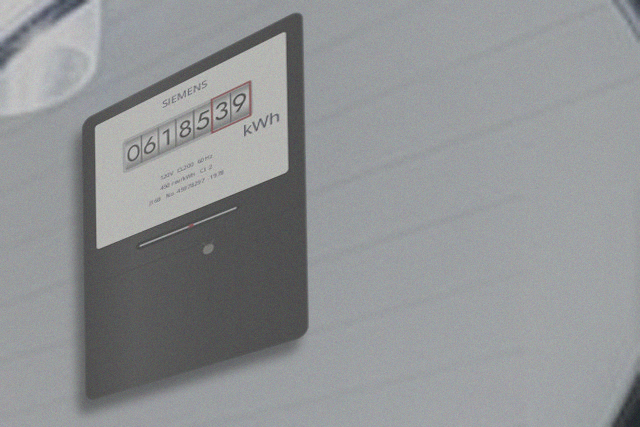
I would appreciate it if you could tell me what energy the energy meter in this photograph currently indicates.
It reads 6185.39 kWh
